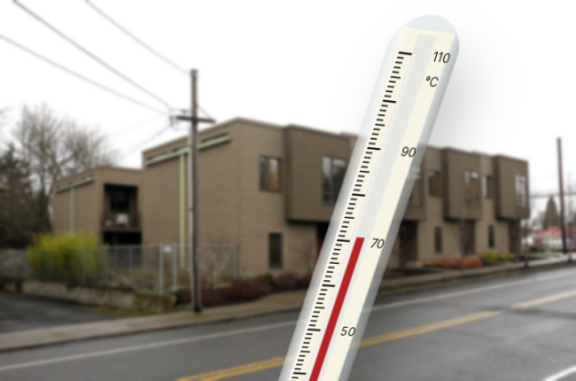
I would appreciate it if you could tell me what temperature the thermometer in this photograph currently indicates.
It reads 71 °C
